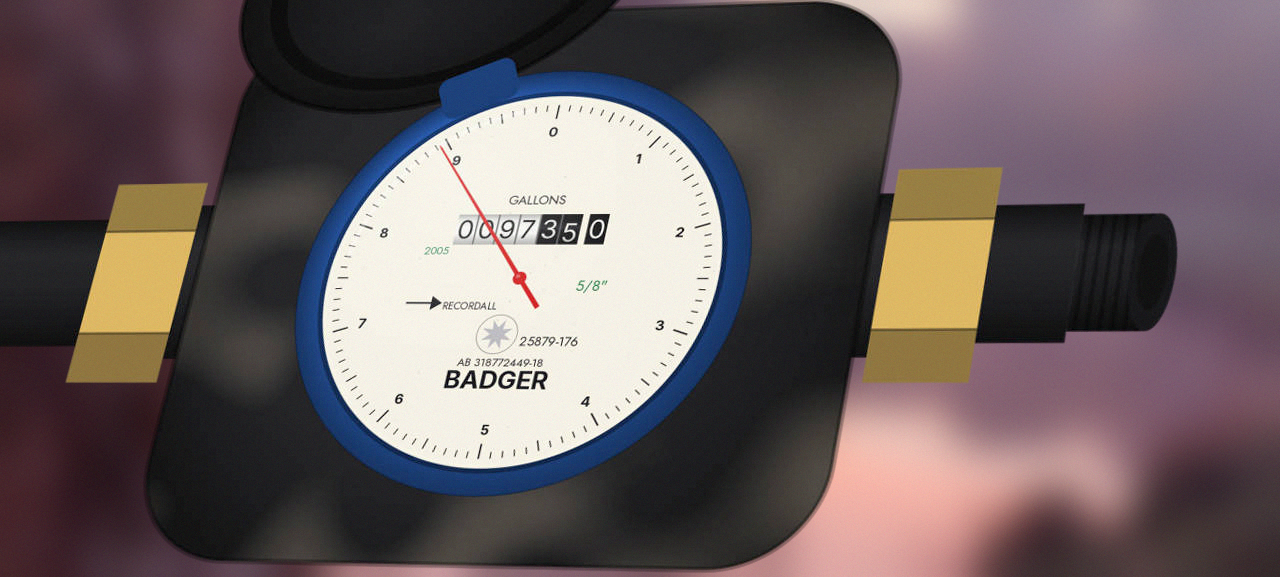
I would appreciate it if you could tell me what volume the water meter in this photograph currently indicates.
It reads 97348.9 gal
